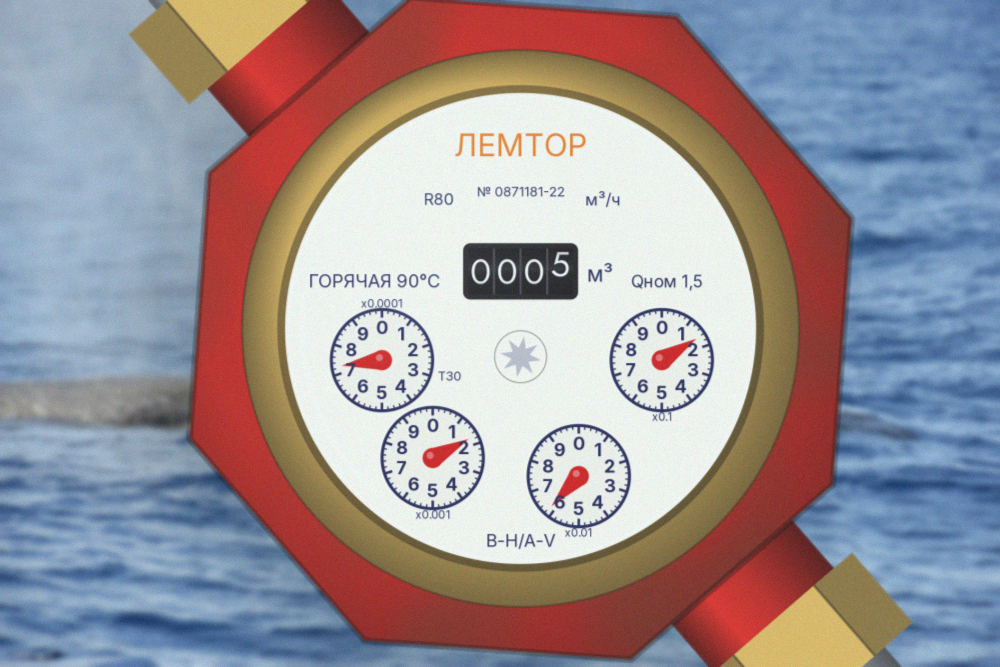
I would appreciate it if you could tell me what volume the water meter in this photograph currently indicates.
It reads 5.1617 m³
